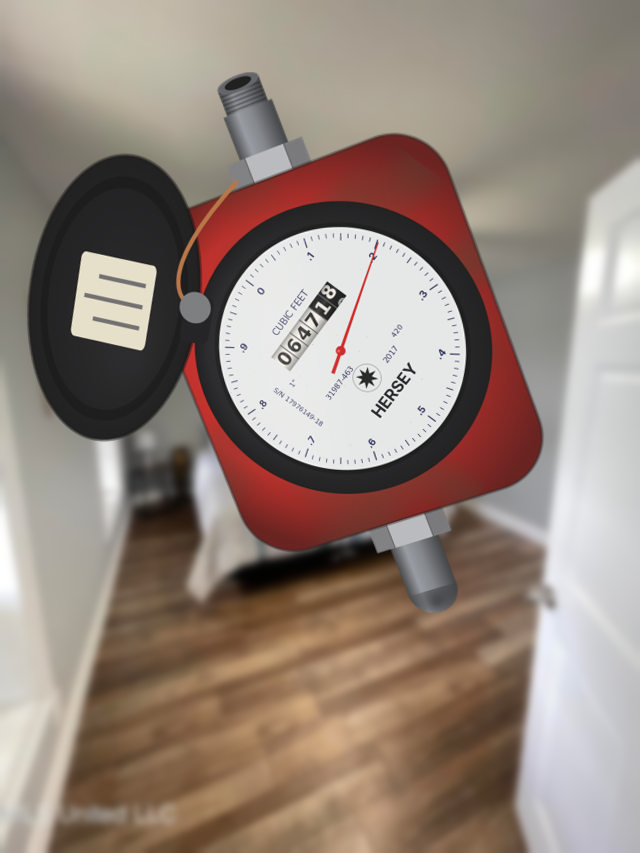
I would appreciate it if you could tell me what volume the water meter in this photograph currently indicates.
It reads 64718.20 ft³
